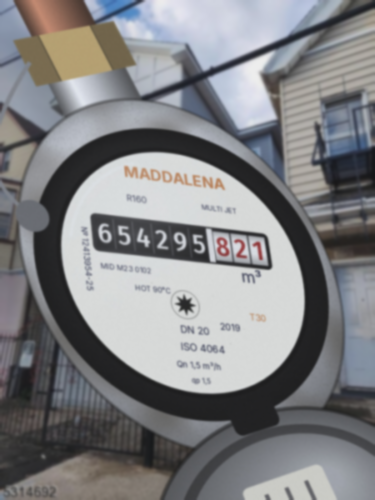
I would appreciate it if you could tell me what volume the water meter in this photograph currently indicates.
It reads 654295.821 m³
